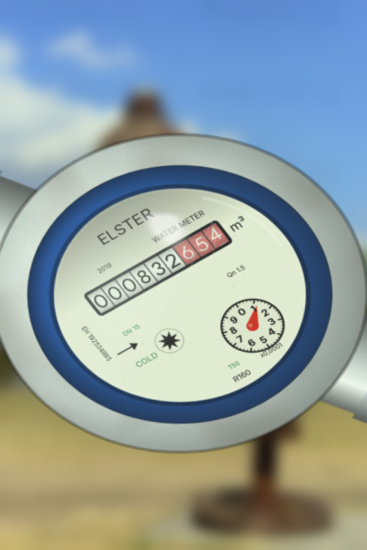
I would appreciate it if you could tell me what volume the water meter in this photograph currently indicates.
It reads 832.6541 m³
